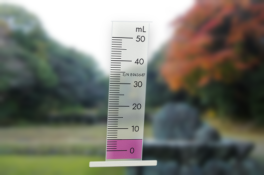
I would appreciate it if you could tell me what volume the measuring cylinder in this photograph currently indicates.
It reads 5 mL
